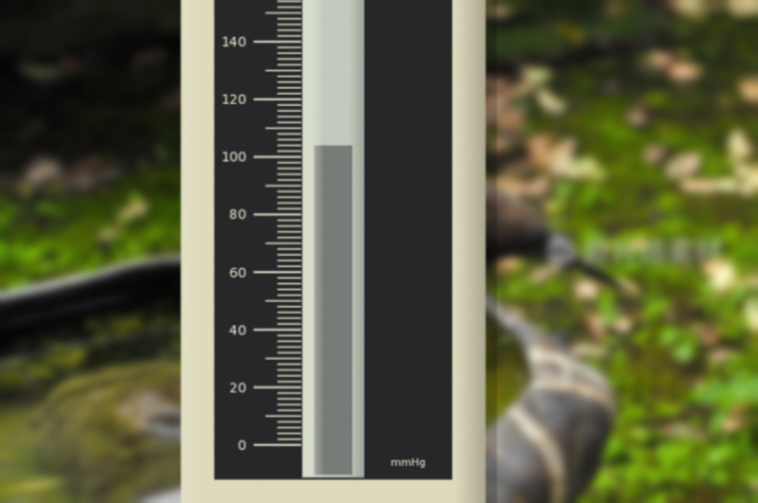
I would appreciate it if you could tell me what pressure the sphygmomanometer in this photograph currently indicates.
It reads 104 mmHg
